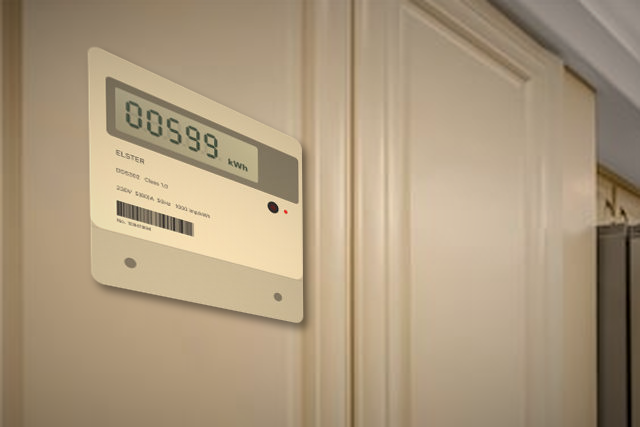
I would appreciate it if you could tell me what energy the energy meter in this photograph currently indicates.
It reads 599 kWh
